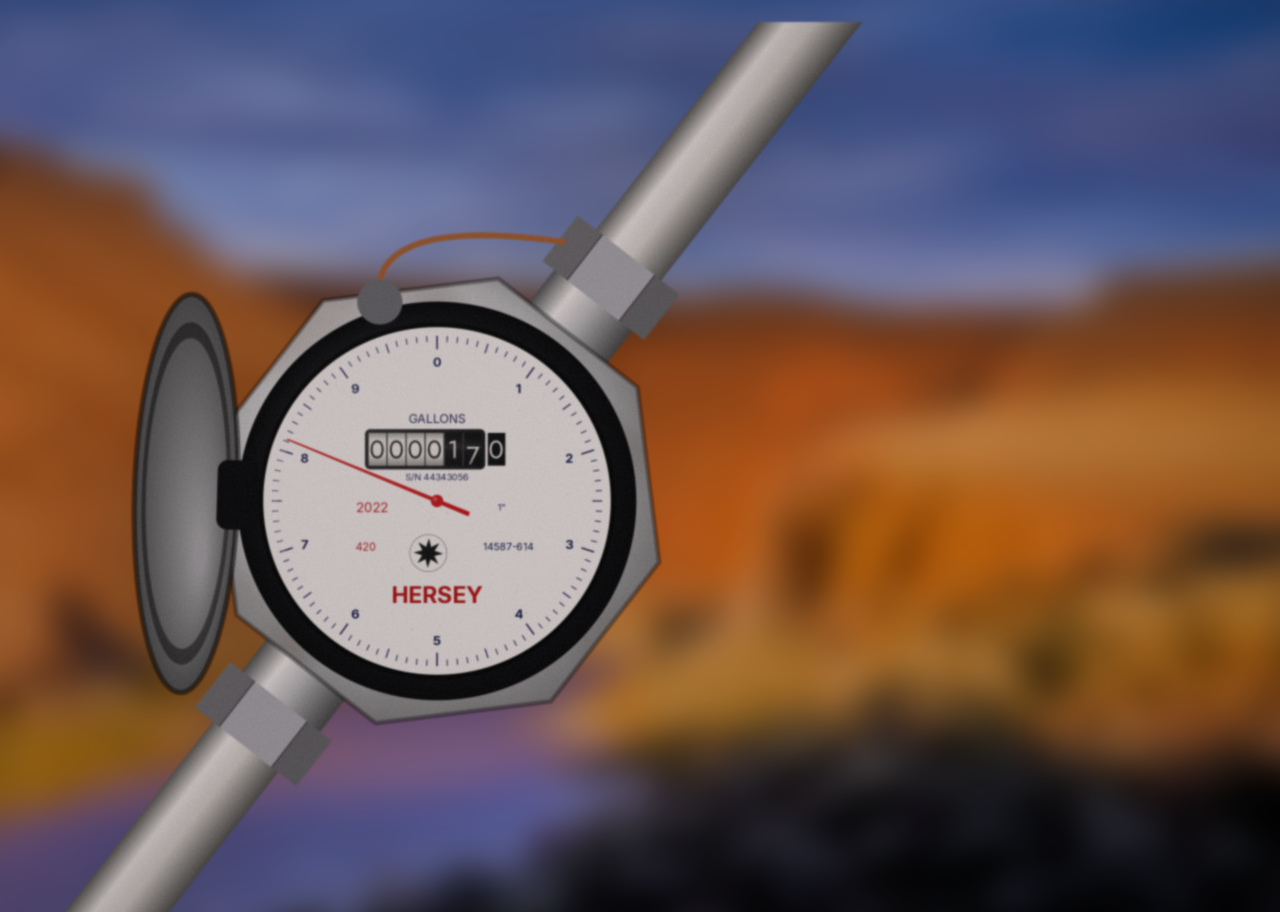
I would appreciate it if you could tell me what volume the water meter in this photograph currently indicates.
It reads 168.1 gal
